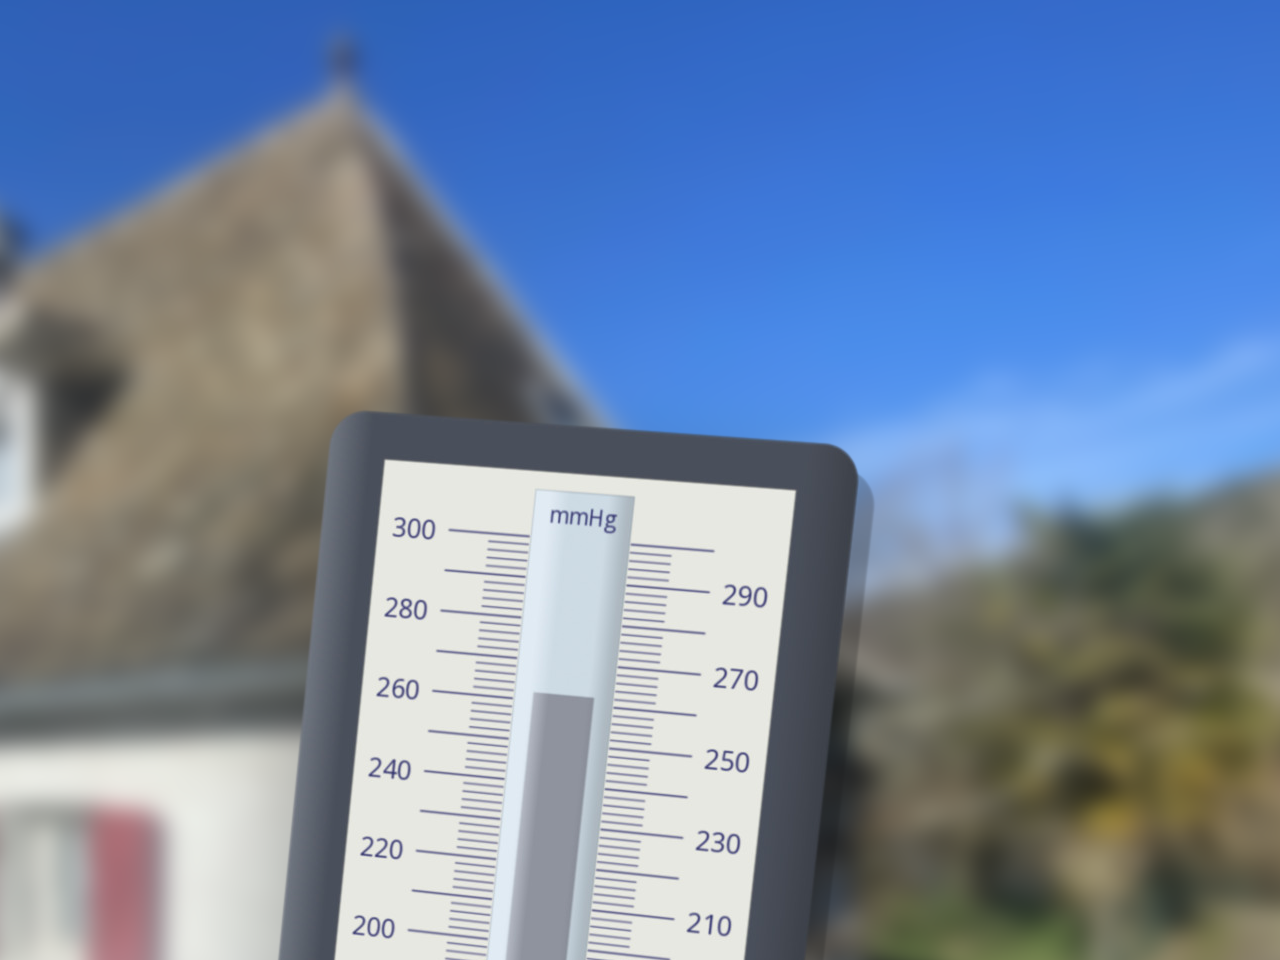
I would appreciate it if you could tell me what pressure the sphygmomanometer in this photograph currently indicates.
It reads 262 mmHg
